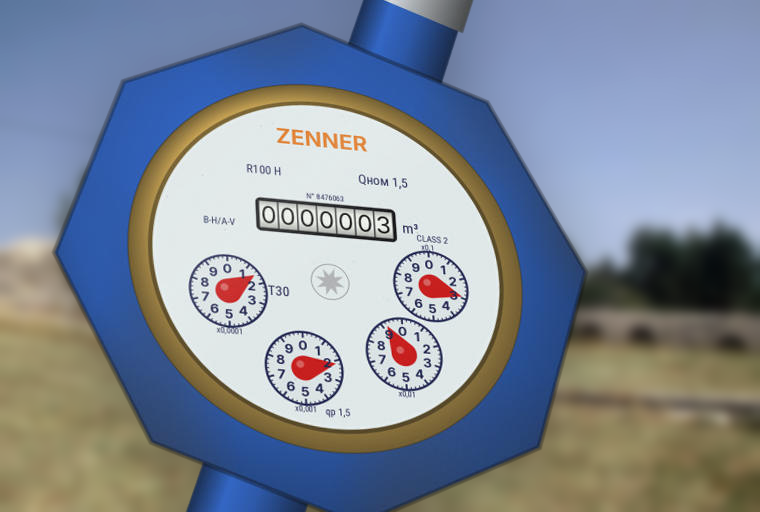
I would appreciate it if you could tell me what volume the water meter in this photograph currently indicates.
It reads 3.2921 m³
